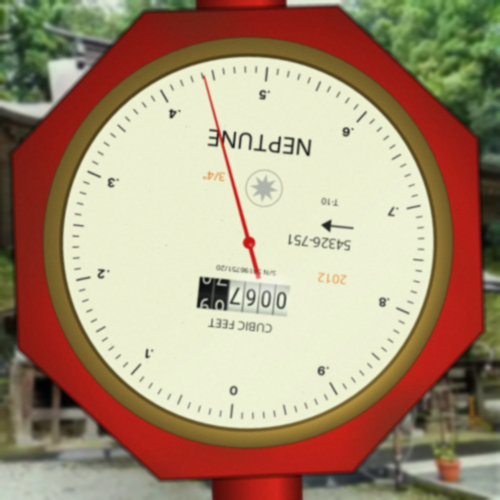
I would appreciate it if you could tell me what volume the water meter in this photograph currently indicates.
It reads 6769.44 ft³
